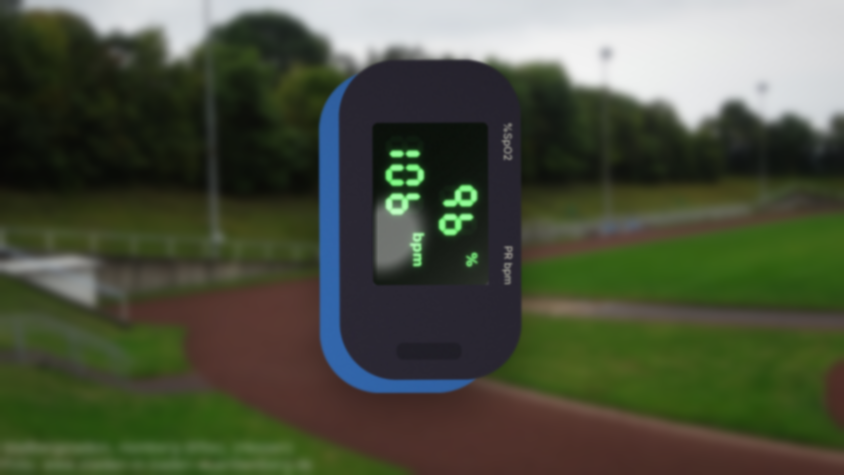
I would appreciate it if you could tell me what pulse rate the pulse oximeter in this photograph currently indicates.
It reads 106 bpm
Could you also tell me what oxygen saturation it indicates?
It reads 96 %
